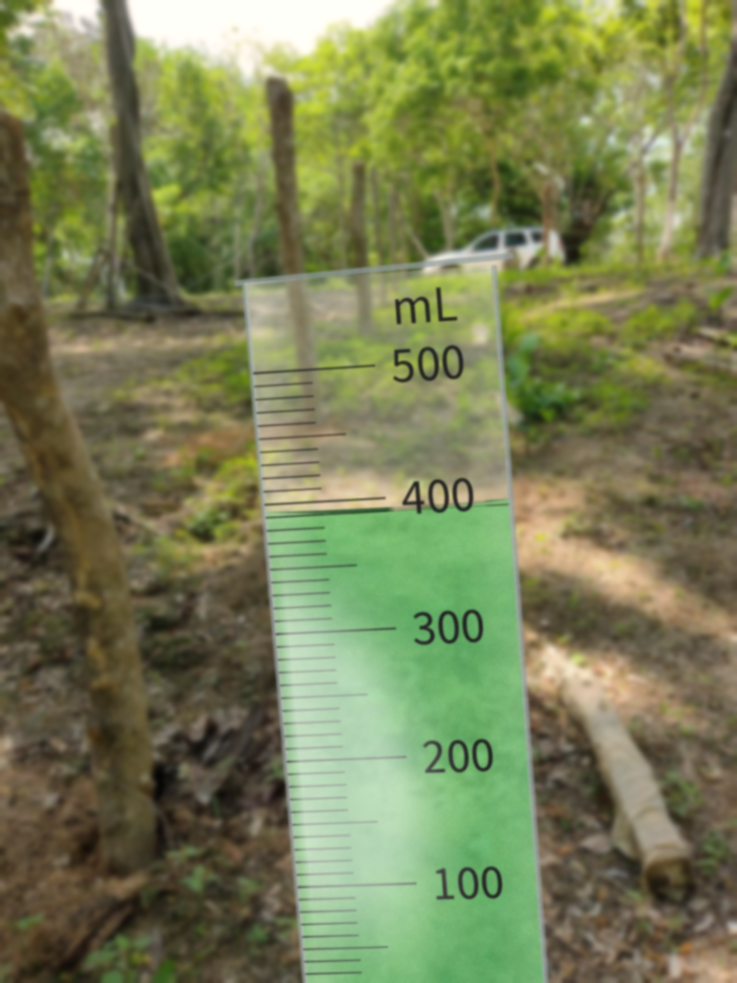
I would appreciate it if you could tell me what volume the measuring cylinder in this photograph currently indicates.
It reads 390 mL
